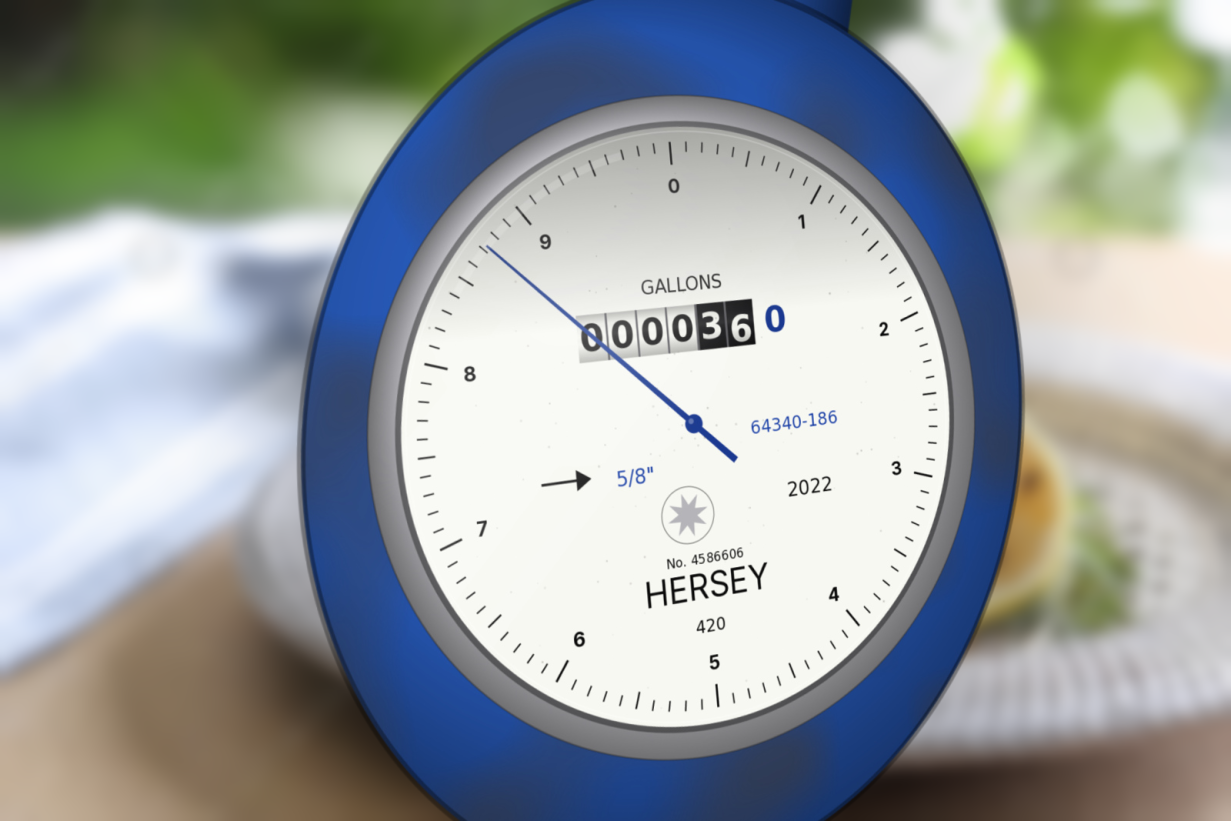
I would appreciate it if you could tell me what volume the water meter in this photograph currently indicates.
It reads 358.7 gal
